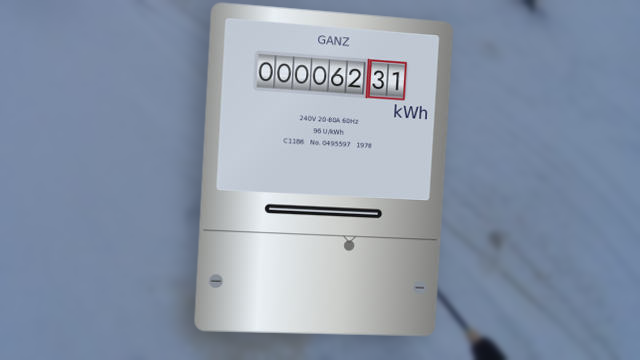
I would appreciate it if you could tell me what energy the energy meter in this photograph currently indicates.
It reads 62.31 kWh
